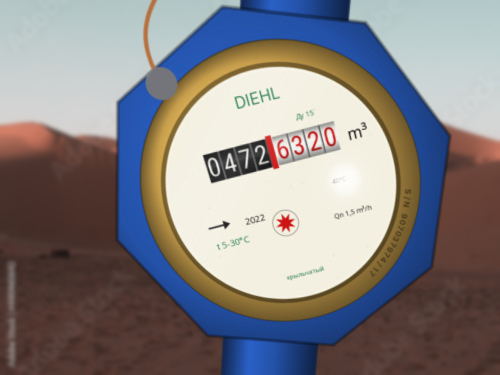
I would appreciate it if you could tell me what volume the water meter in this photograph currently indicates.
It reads 472.6320 m³
